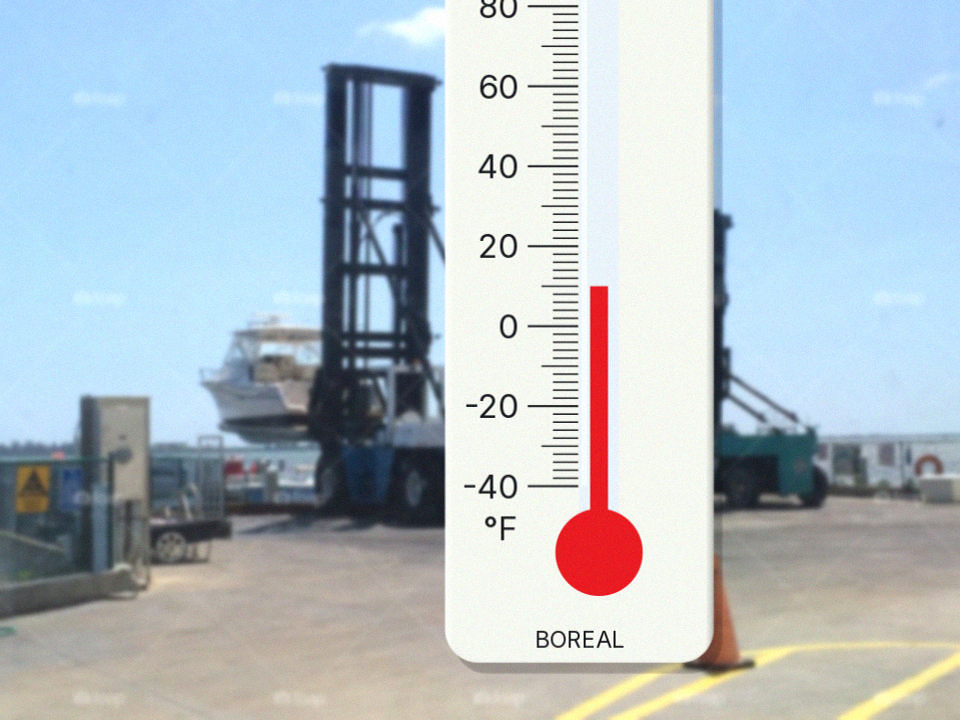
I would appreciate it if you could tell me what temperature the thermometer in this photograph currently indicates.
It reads 10 °F
